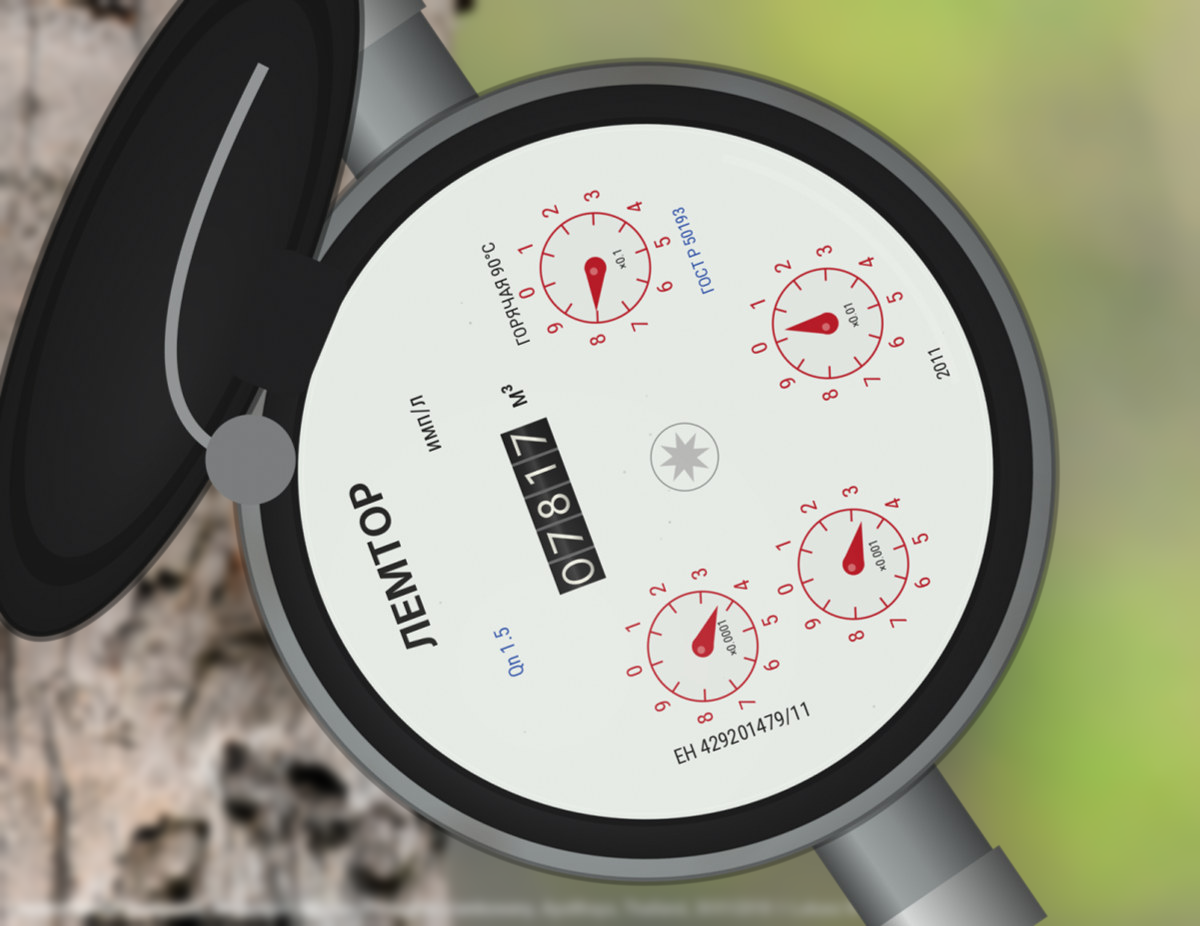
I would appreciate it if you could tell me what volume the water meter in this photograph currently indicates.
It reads 7817.8033 m³
